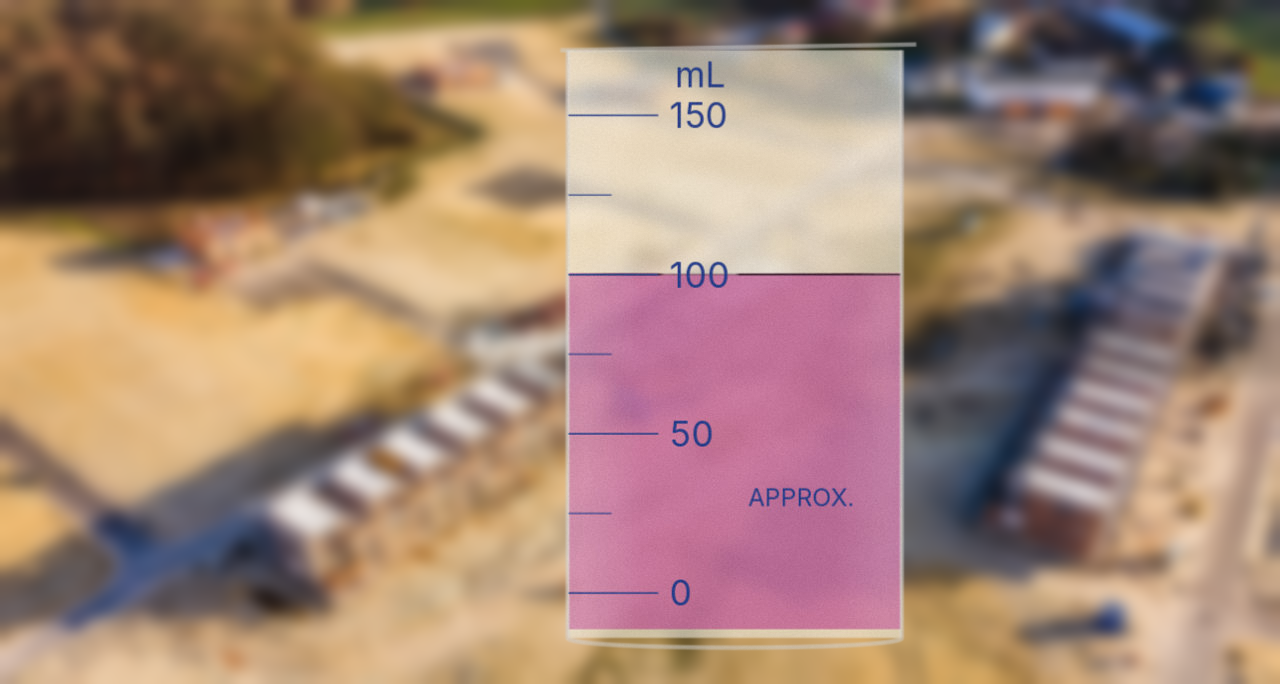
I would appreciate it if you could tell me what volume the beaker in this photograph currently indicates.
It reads 100 mL
